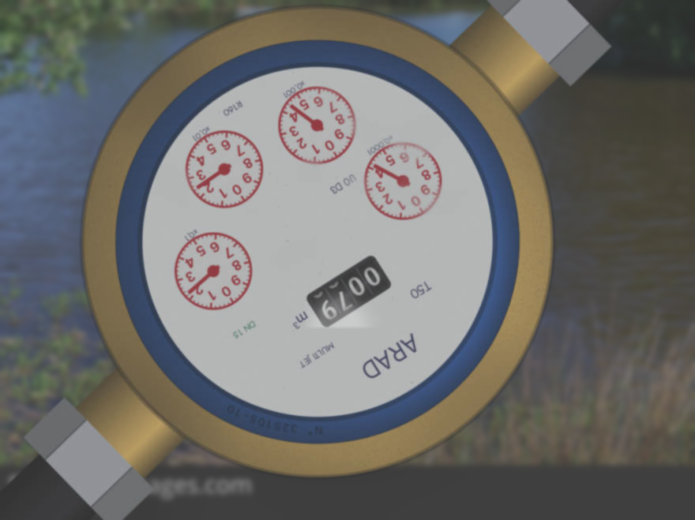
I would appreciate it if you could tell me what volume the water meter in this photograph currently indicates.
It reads 79.2244 m³
